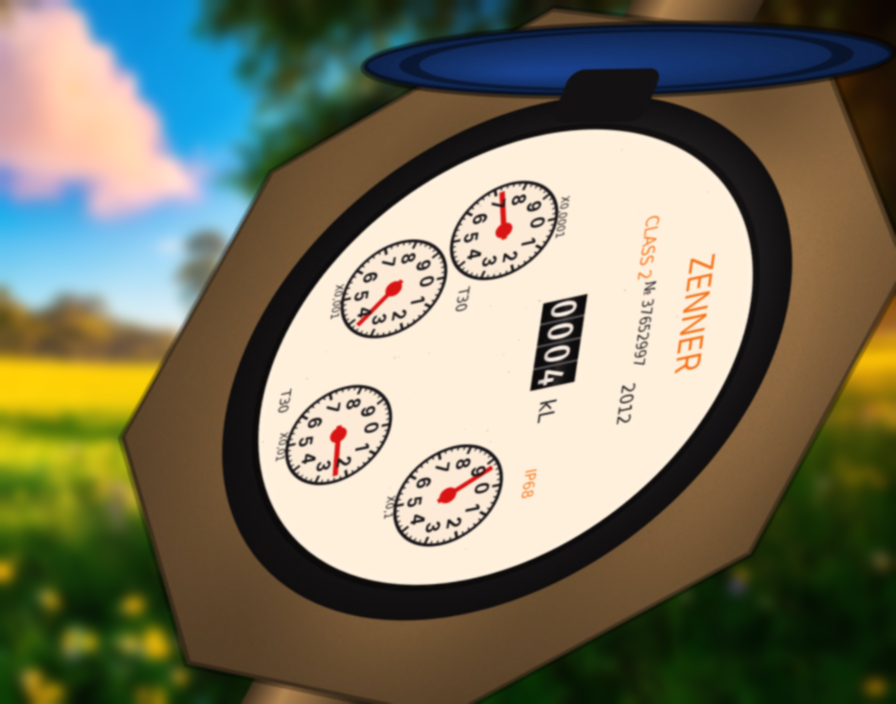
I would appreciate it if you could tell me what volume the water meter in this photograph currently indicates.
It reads 3.9237 kL
